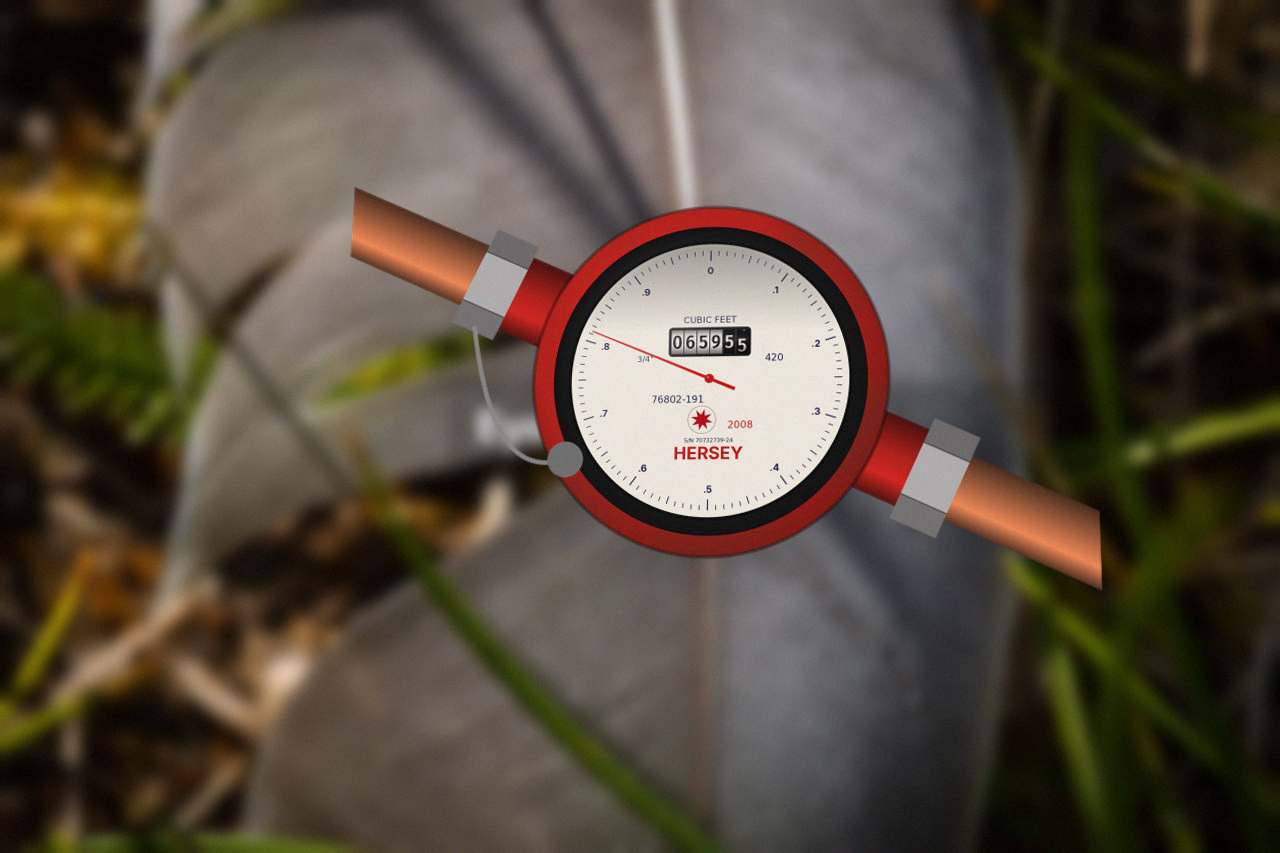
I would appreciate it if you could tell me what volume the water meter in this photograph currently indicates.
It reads 65954.81 ft³
